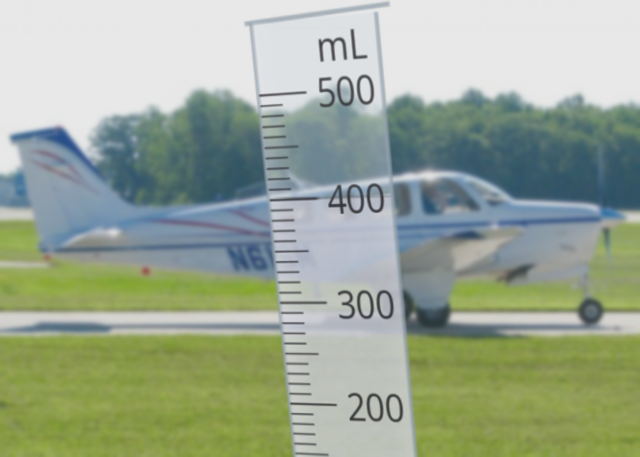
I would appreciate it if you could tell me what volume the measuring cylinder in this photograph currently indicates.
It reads 400 mL
